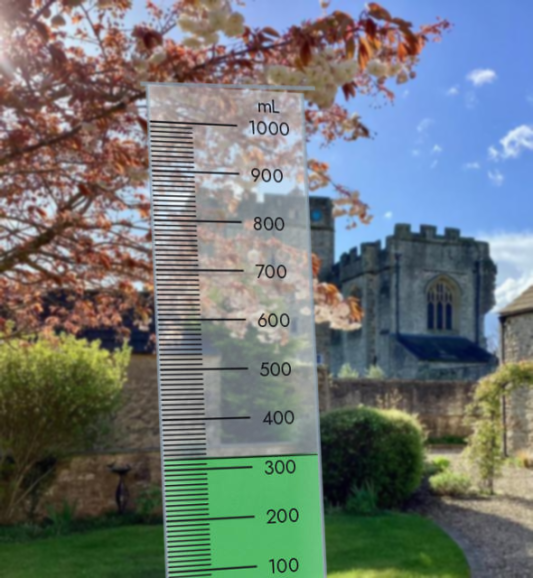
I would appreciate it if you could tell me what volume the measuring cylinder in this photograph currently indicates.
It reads 320 mL
